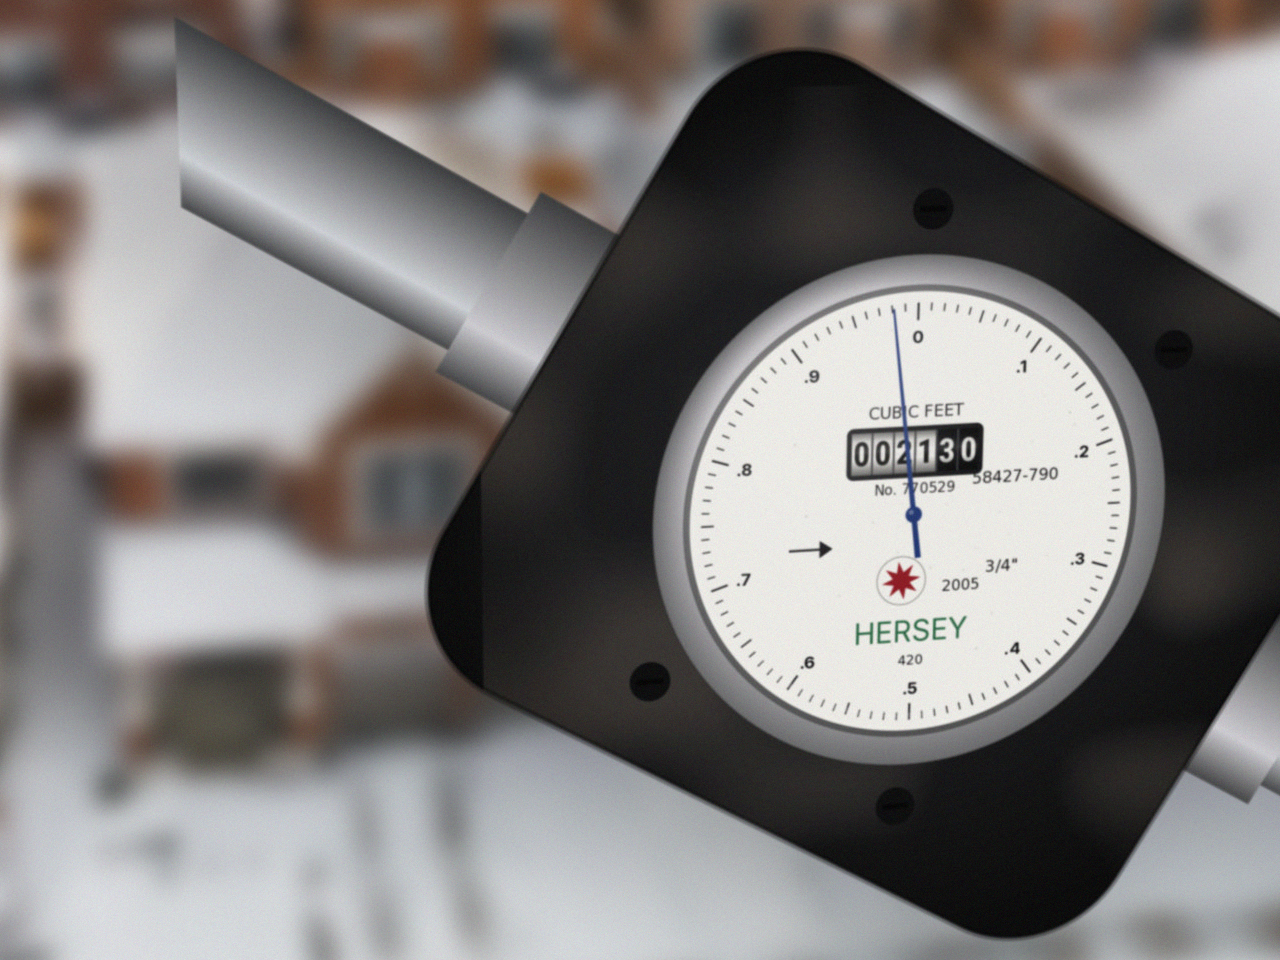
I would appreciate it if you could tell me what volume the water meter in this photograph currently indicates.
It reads 2129.98 ft³
